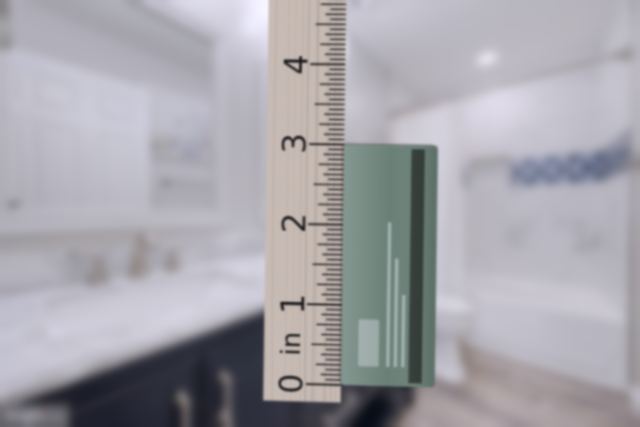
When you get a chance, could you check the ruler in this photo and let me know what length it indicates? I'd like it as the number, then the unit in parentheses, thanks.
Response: 3 (in)
